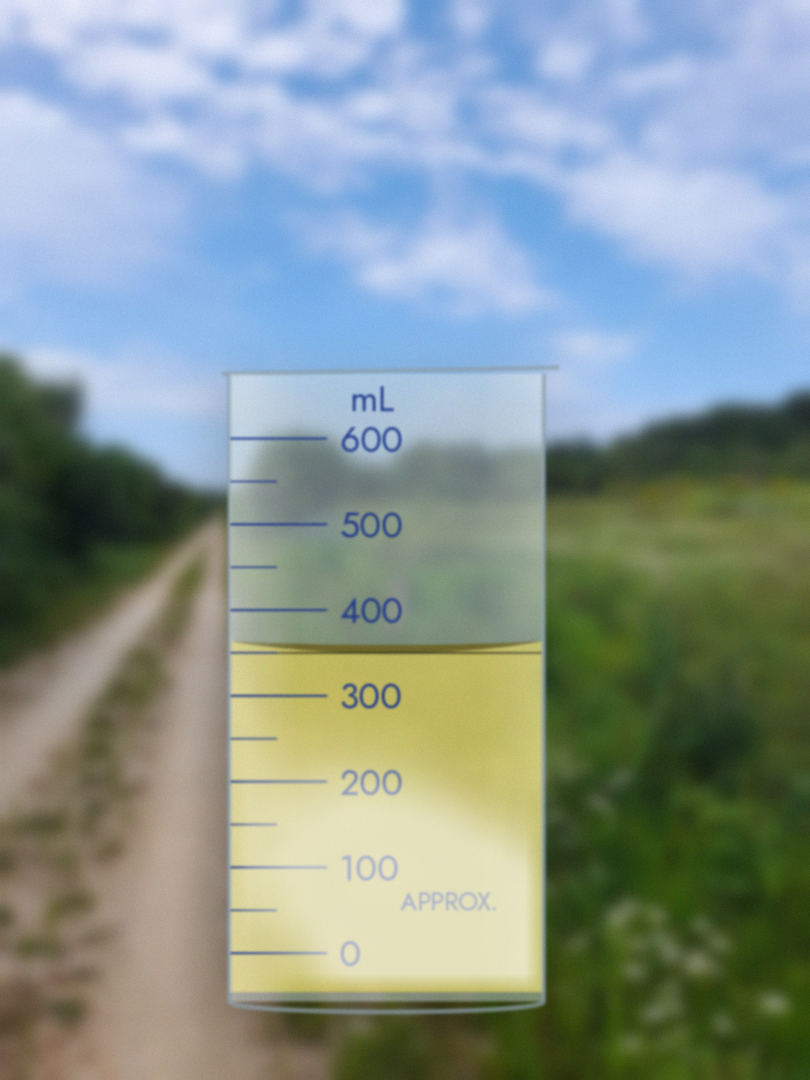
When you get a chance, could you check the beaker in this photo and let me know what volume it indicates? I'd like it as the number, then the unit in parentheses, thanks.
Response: 350 (mL)
